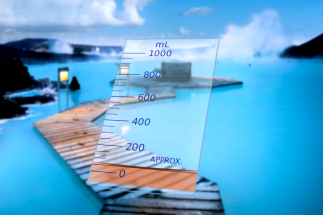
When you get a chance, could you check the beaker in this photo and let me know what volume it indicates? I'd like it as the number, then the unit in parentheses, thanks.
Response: 50 (mL)
